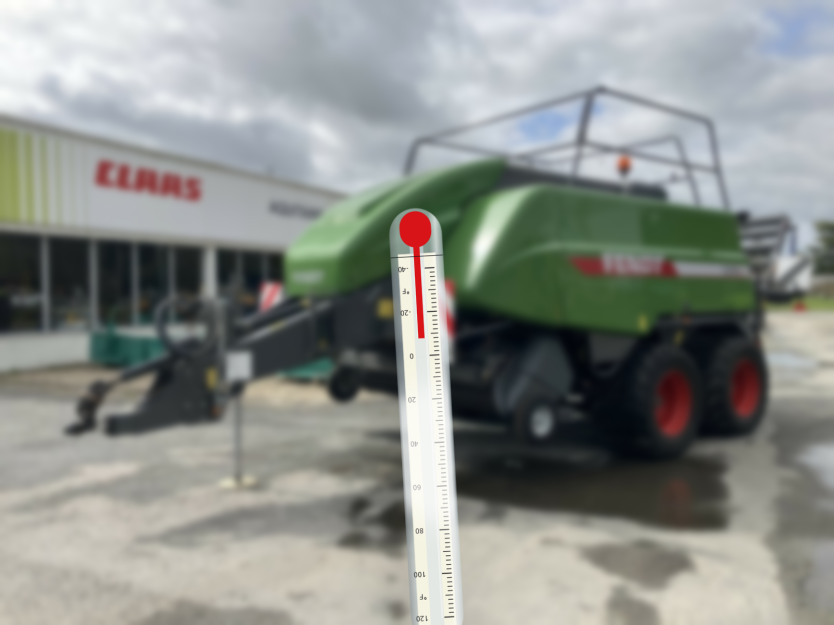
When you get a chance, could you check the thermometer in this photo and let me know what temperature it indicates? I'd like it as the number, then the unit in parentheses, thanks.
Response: -8 (°F)
